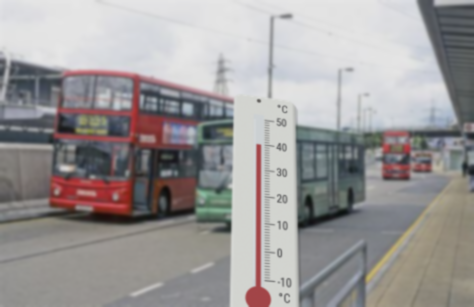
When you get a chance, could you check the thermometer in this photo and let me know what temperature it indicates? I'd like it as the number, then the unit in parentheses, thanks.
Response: 40 (°C)
